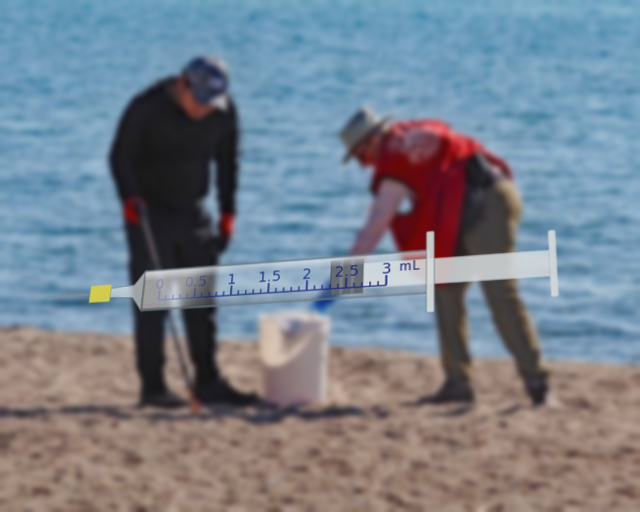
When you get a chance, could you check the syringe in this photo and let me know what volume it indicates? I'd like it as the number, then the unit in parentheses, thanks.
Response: 2.3 (mL)
